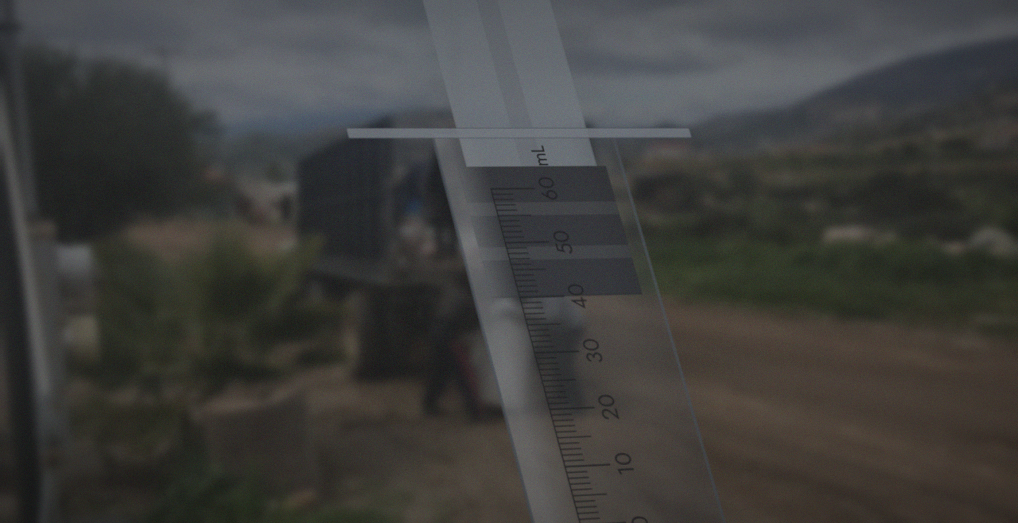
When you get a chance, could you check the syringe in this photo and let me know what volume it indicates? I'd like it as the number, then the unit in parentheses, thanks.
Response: 40 (mL)
